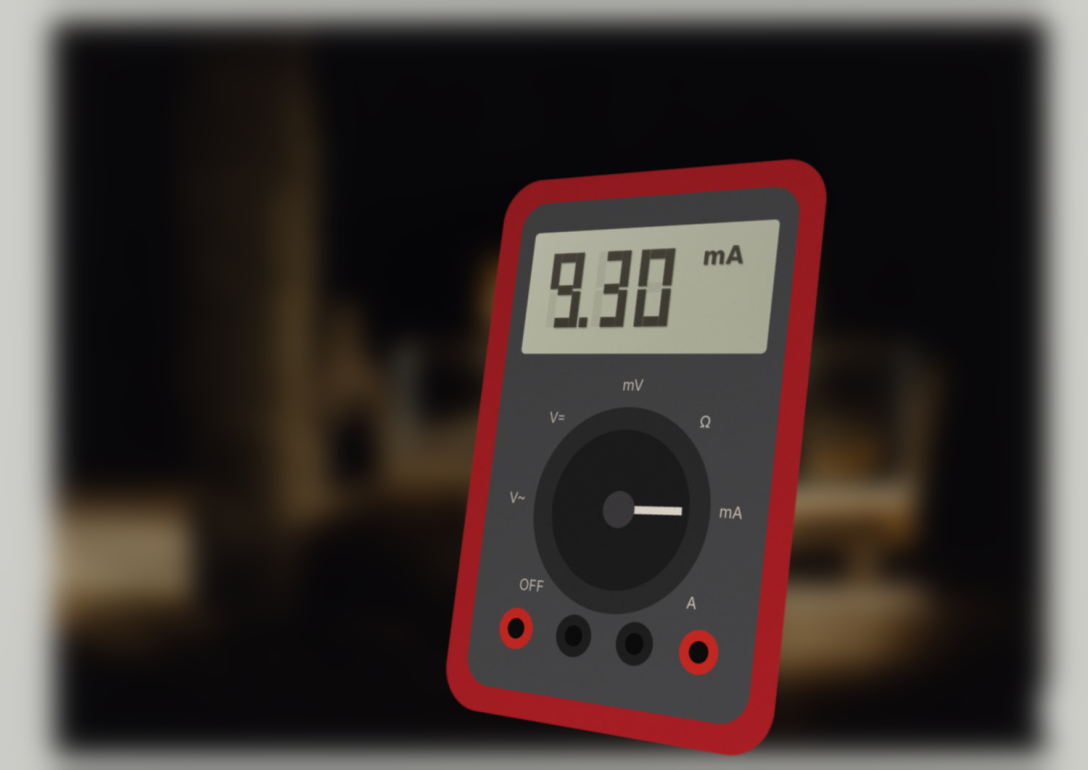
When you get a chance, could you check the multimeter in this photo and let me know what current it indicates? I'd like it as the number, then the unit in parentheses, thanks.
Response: 9.30 (mA)
